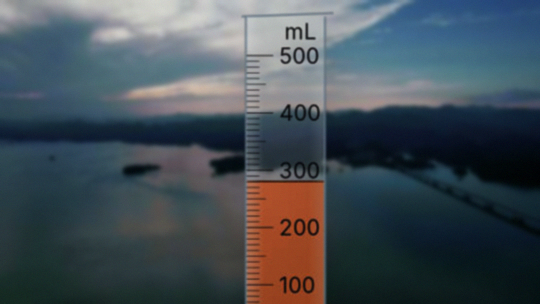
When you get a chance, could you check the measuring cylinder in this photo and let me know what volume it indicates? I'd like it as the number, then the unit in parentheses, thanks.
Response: 280 (mL)
